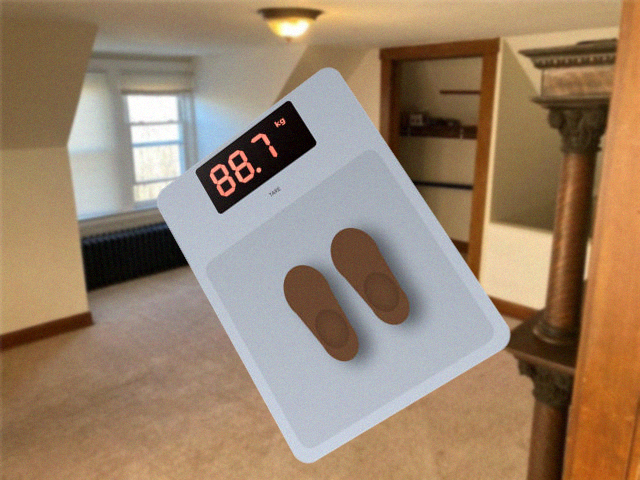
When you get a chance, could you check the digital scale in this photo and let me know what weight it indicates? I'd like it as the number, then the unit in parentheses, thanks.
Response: 88.7 (kg)
